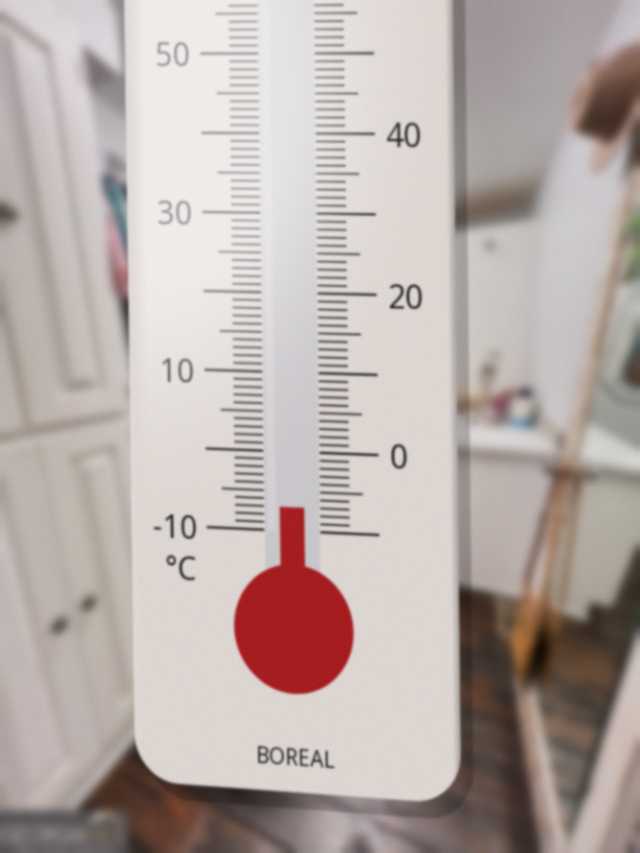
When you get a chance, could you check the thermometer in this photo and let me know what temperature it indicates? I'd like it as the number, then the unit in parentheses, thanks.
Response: -7 (°C)
